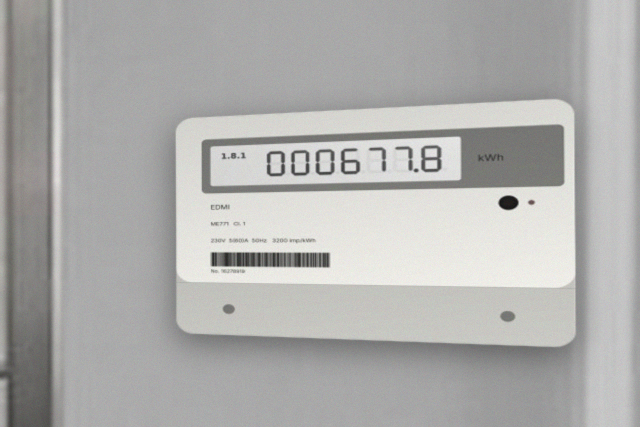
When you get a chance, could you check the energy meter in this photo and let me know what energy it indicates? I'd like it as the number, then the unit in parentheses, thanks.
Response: 677.8 (kWh)
